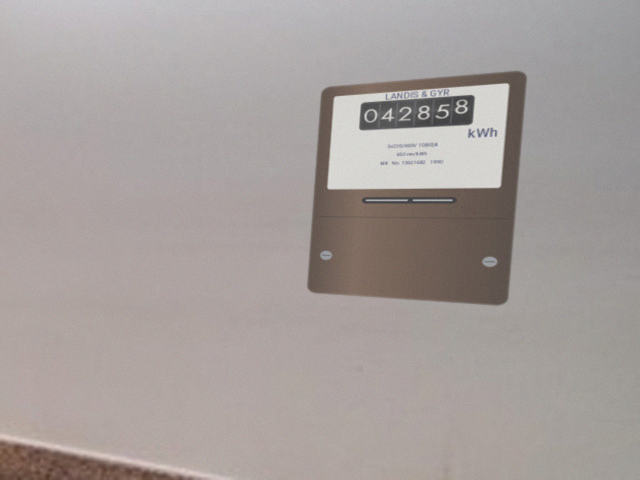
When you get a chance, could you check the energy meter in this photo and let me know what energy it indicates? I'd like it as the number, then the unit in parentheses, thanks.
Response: 42858 (kWh)
